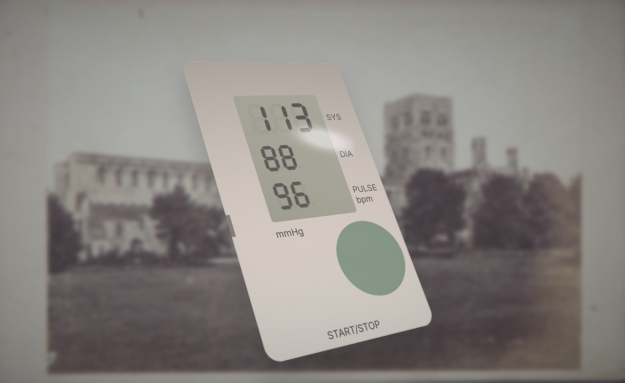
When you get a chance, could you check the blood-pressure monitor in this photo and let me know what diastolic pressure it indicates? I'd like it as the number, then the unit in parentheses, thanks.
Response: 88 (mmHg)
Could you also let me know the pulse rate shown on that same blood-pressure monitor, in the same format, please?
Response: 96 (bpm)
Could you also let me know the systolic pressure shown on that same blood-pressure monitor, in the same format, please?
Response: 113 (mmHg)
